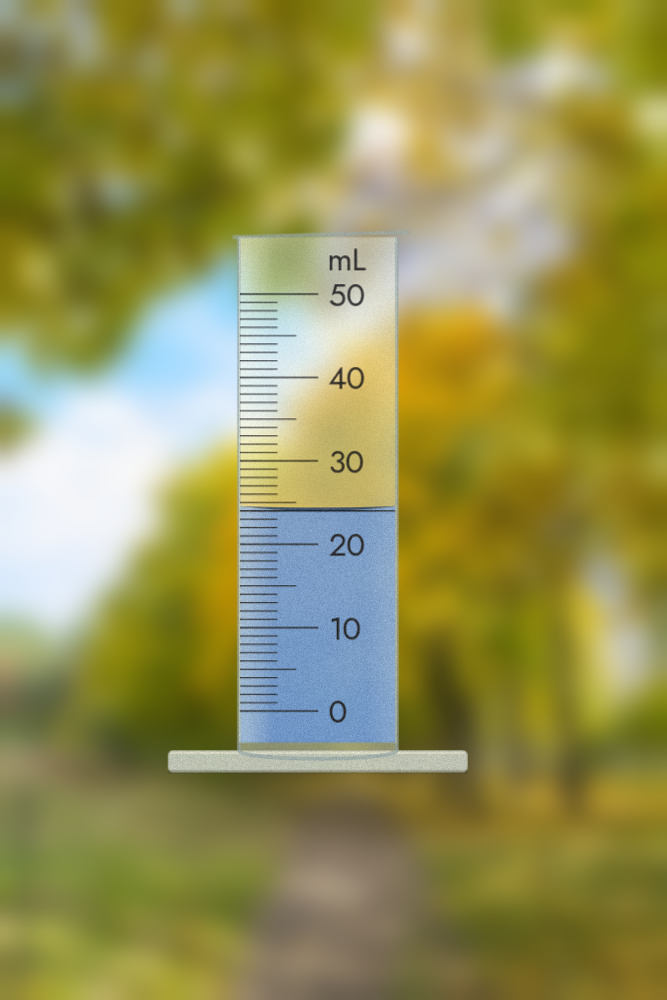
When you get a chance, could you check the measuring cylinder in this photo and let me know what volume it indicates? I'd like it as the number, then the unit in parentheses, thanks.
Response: 24 (mL)
